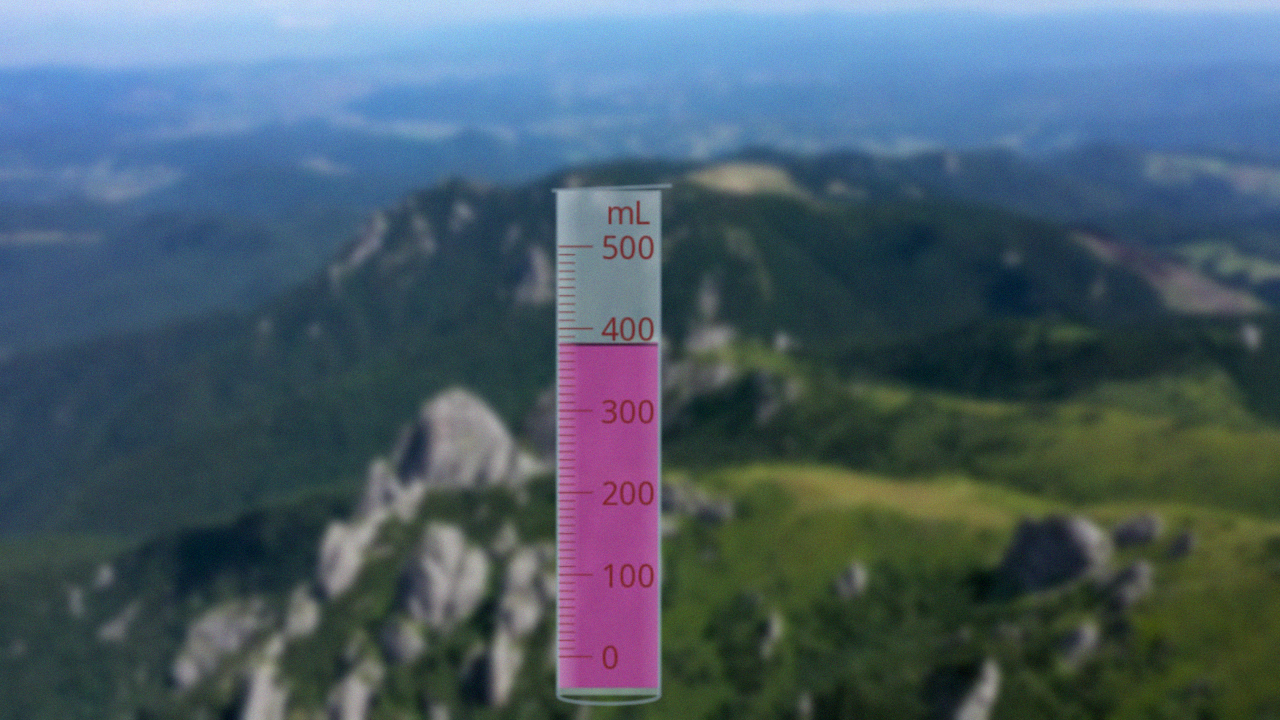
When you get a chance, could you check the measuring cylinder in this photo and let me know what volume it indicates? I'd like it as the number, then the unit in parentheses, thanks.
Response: 380 (mL)
